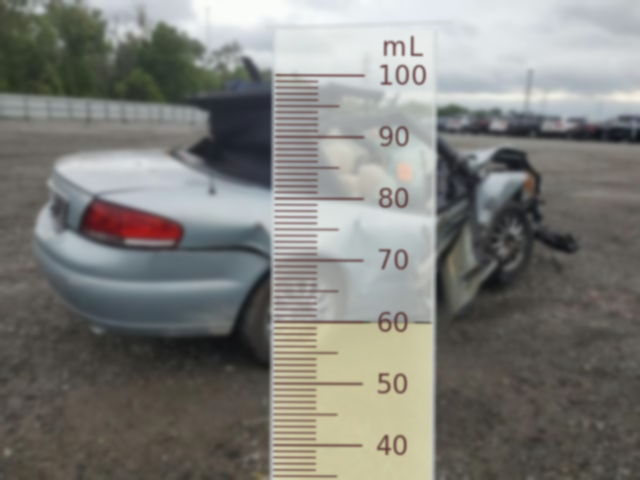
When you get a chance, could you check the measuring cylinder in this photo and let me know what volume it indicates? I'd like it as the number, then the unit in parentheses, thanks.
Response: 60 (mL)
